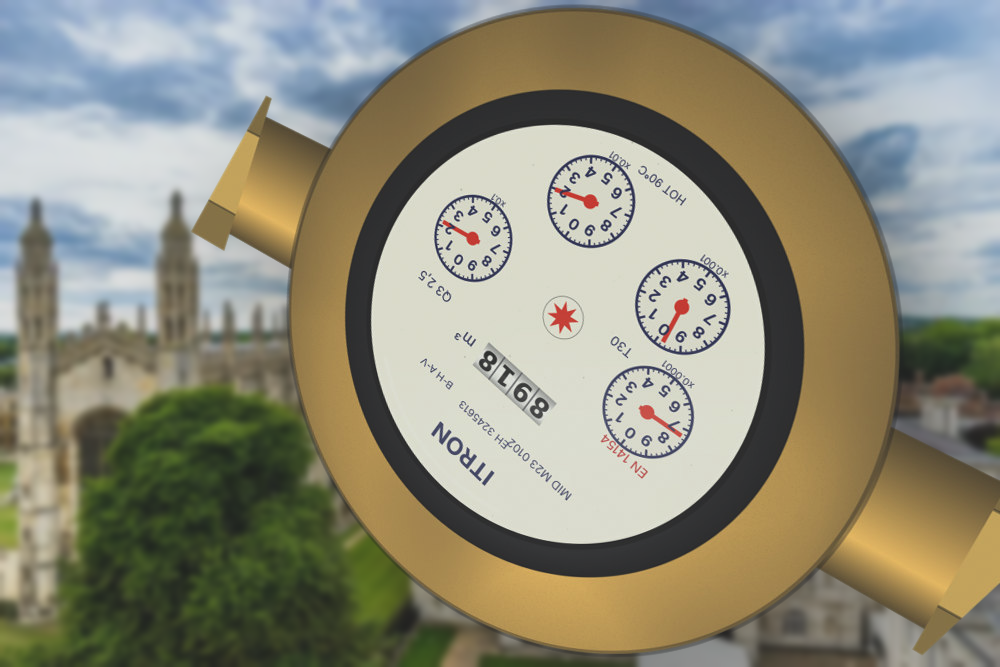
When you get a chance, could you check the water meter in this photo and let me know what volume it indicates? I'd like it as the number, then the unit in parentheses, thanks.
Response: 8918.2197 (m³)
